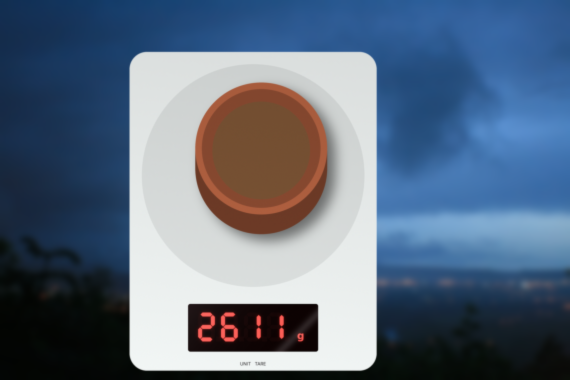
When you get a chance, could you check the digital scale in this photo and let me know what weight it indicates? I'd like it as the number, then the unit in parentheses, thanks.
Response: 2611 (g)
